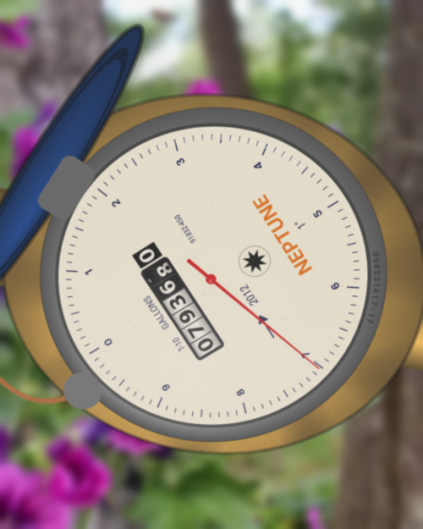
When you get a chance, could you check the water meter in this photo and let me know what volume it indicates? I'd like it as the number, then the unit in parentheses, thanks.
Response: 793677.0 (gal)
